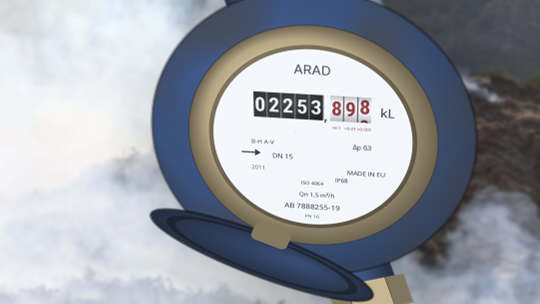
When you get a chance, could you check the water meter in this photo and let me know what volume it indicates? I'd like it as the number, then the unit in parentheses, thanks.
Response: 2253.898 (kL)
